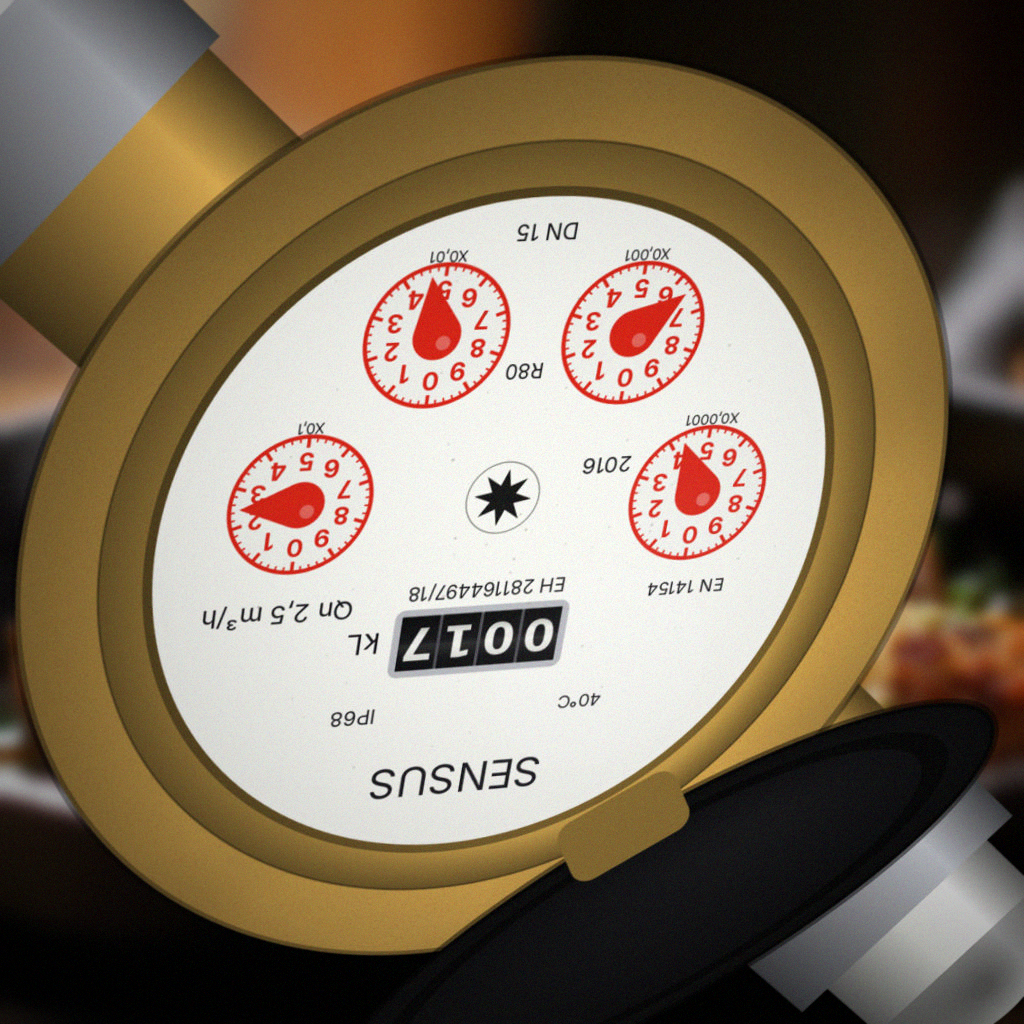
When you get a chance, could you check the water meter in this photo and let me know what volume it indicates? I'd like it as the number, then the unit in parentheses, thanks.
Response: 17.2464 (kL)
